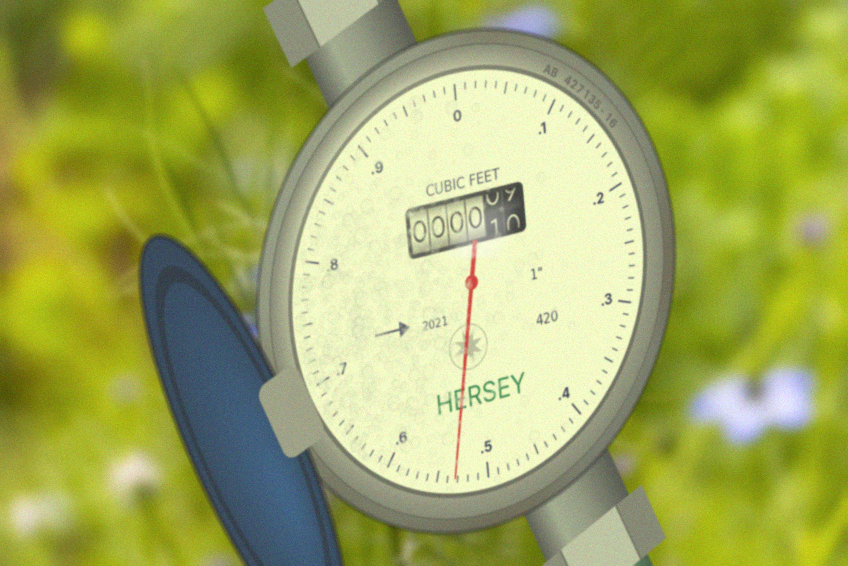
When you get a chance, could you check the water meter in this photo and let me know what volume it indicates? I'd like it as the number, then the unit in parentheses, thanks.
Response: 9.53 (ft³)
